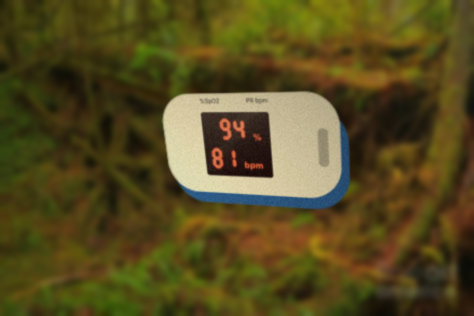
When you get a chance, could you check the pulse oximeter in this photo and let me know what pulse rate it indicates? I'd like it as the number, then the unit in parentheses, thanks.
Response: 81 (bpm)
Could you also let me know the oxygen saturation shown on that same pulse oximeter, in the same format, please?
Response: 94 (%)
